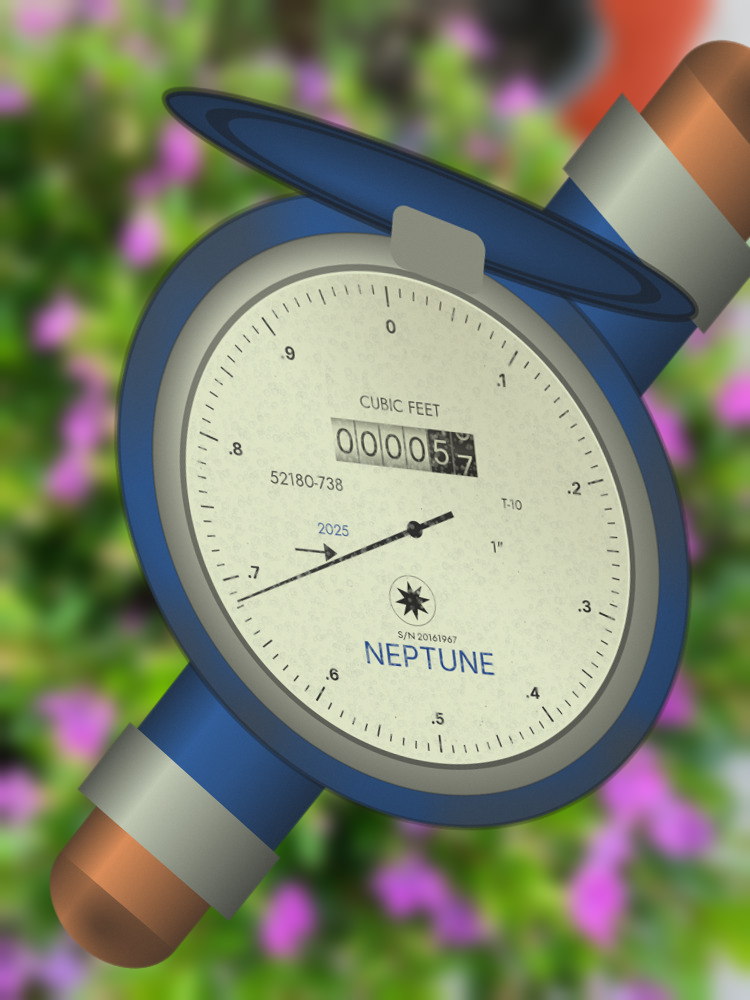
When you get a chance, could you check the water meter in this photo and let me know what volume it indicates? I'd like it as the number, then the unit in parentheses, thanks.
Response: 56.68 (ft³)
